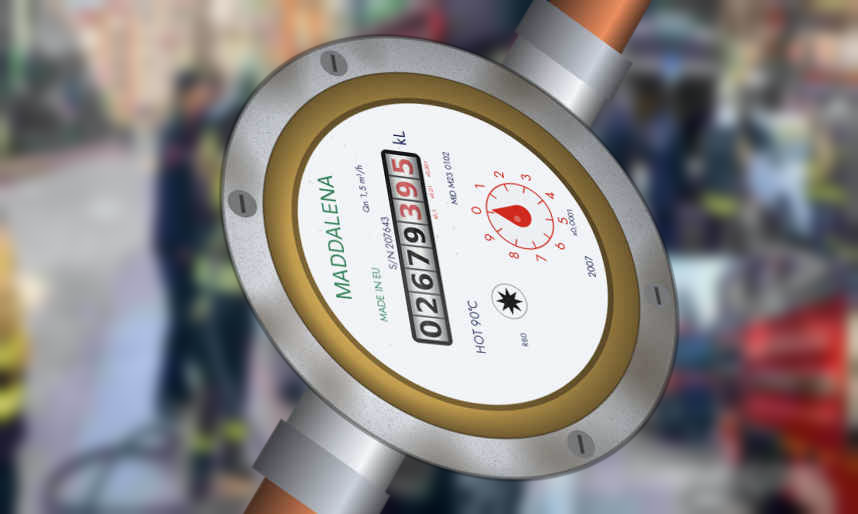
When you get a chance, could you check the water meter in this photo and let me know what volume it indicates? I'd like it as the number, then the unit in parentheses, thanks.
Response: 2679.3950 (kL)
